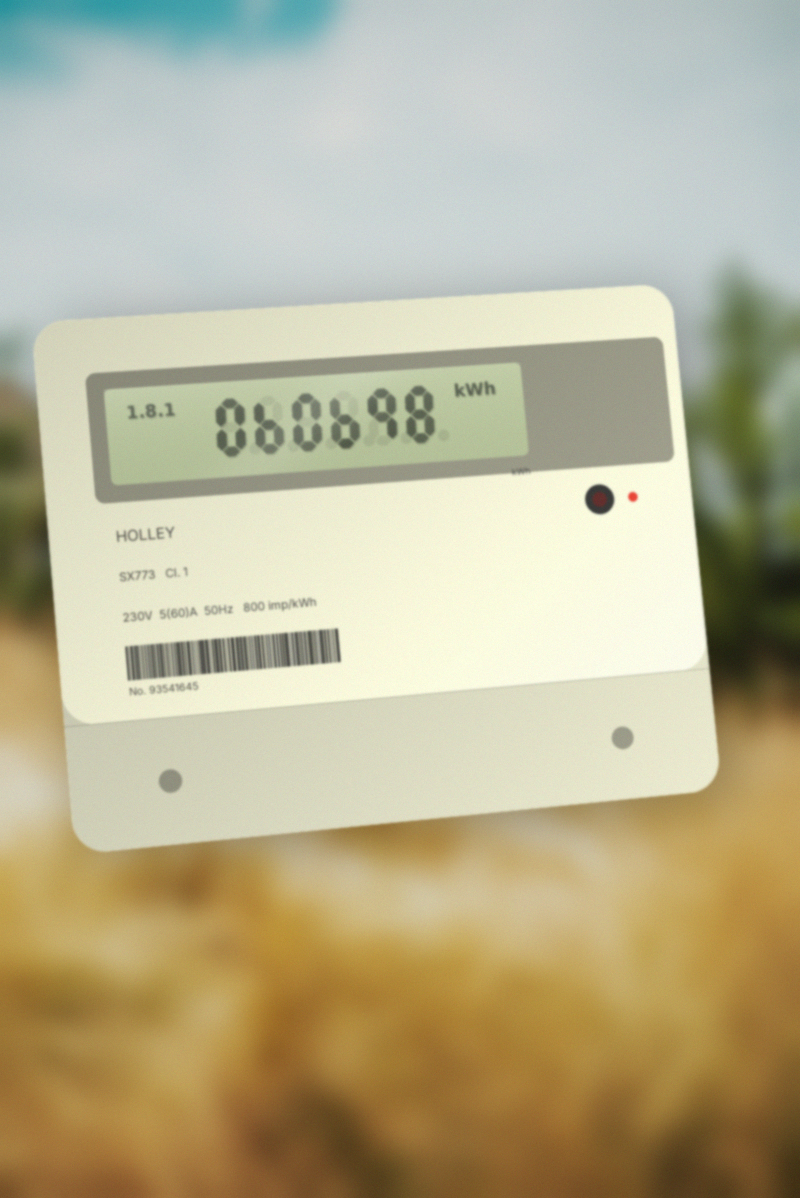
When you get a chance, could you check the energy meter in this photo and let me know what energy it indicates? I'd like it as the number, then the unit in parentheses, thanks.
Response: 60698 (kWh)
